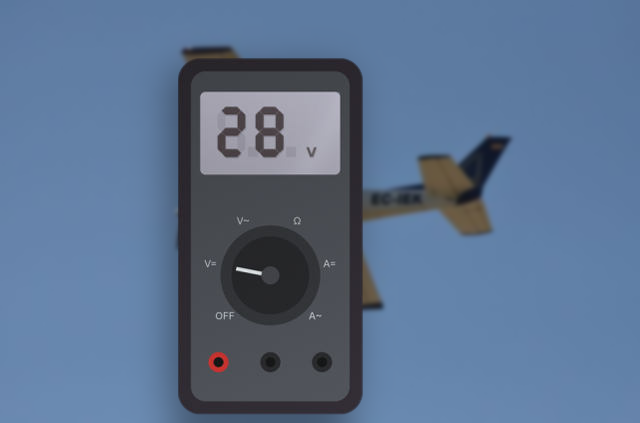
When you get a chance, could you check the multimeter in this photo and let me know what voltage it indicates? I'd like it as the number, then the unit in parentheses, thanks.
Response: 28 (V)
